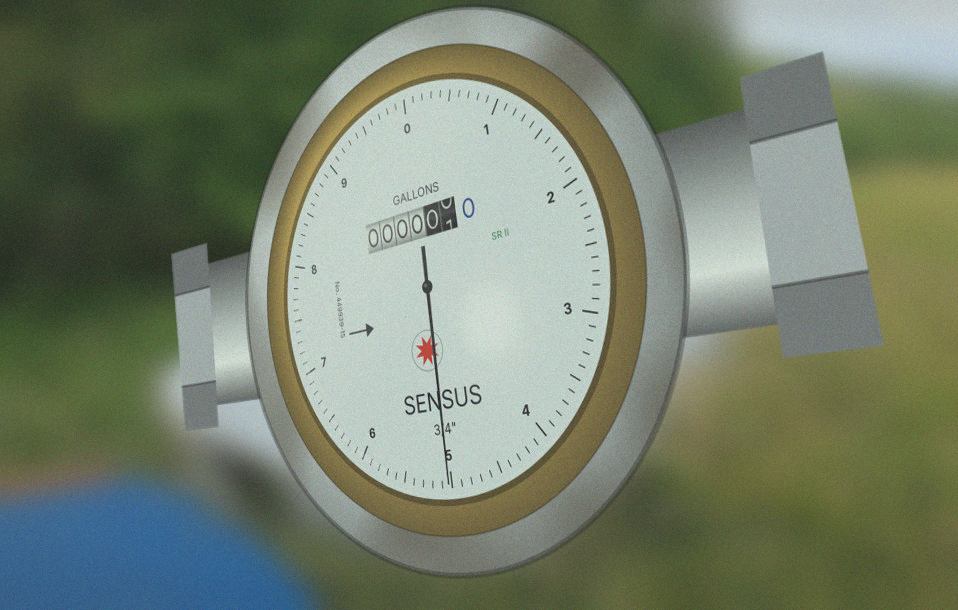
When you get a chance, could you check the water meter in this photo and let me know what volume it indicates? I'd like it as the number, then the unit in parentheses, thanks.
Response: 5.0 (gal)
